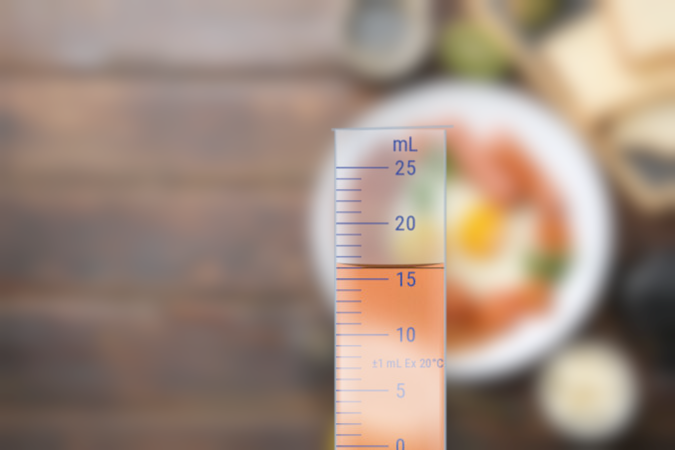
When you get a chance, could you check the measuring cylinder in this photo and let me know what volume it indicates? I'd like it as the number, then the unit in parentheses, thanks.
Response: 16 (mL)
